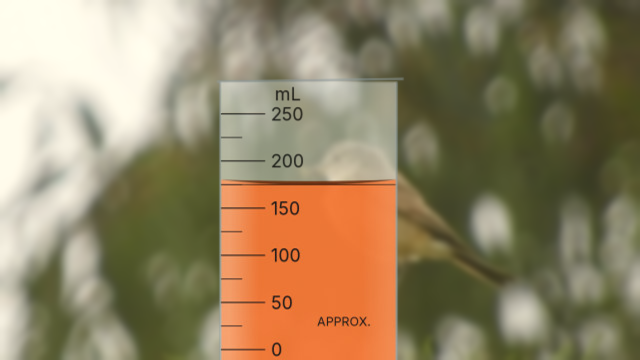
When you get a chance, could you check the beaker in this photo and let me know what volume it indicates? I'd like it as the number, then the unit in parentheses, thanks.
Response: 175 (mL)
